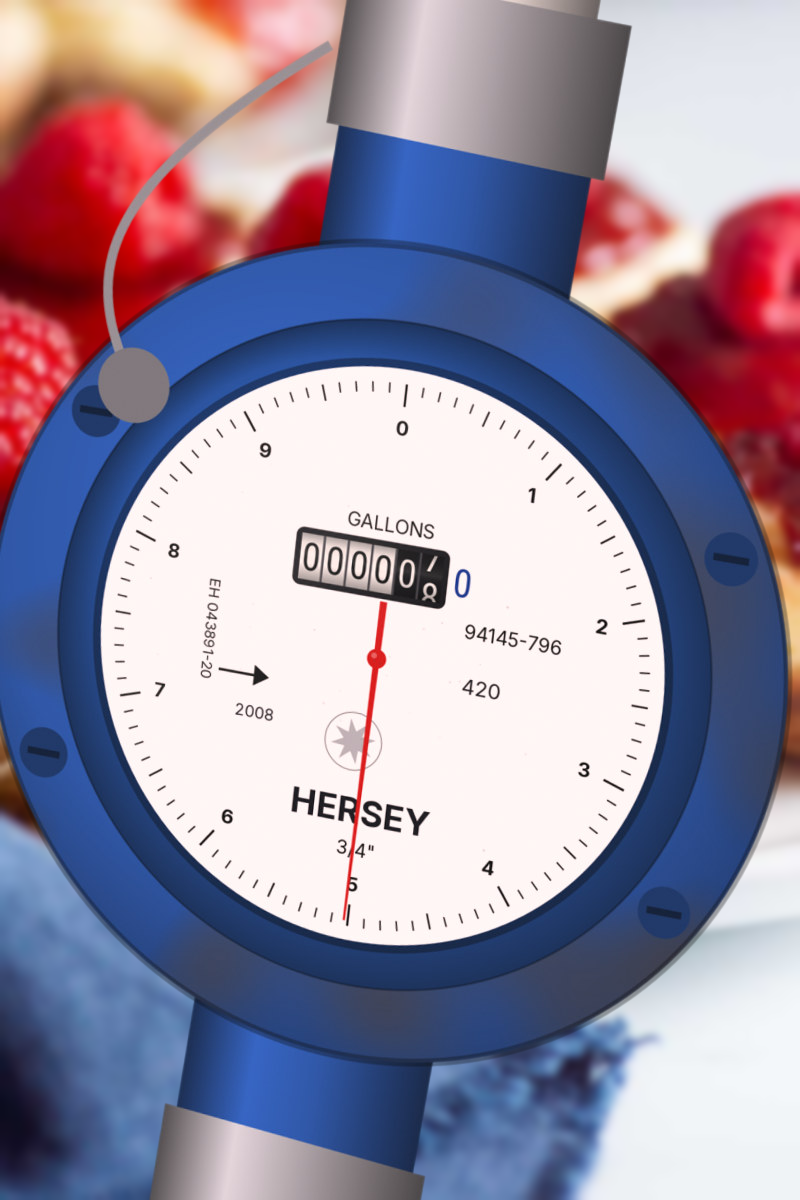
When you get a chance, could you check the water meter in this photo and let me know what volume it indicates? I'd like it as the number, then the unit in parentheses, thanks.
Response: 75.0 (gal)
